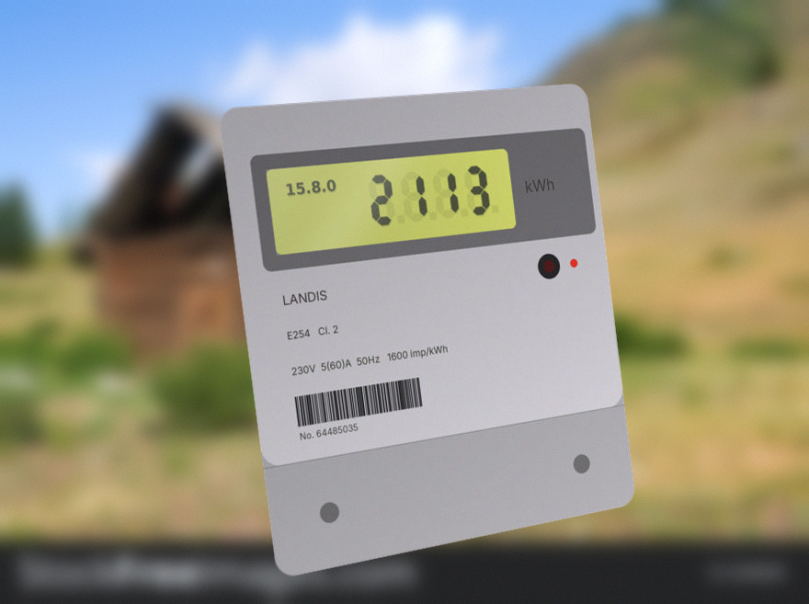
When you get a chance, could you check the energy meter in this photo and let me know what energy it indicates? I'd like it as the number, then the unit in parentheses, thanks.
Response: 2113 (kWh)
